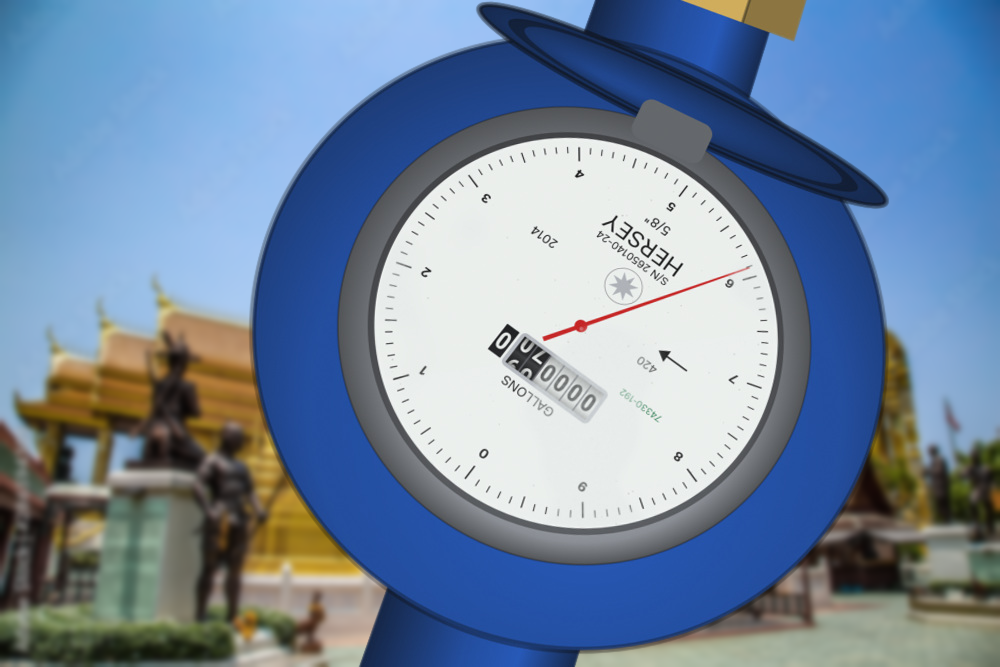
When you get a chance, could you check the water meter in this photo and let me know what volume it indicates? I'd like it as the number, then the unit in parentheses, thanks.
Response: 695.9 (gal)
